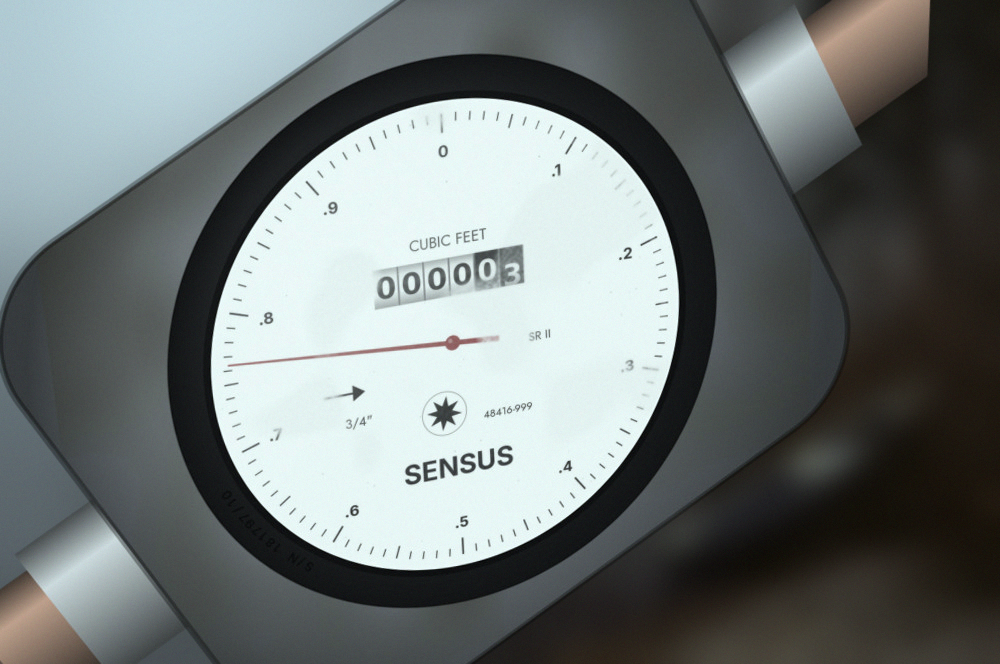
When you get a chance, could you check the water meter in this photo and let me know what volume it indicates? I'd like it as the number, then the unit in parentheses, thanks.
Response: 2.76 (ft³)
